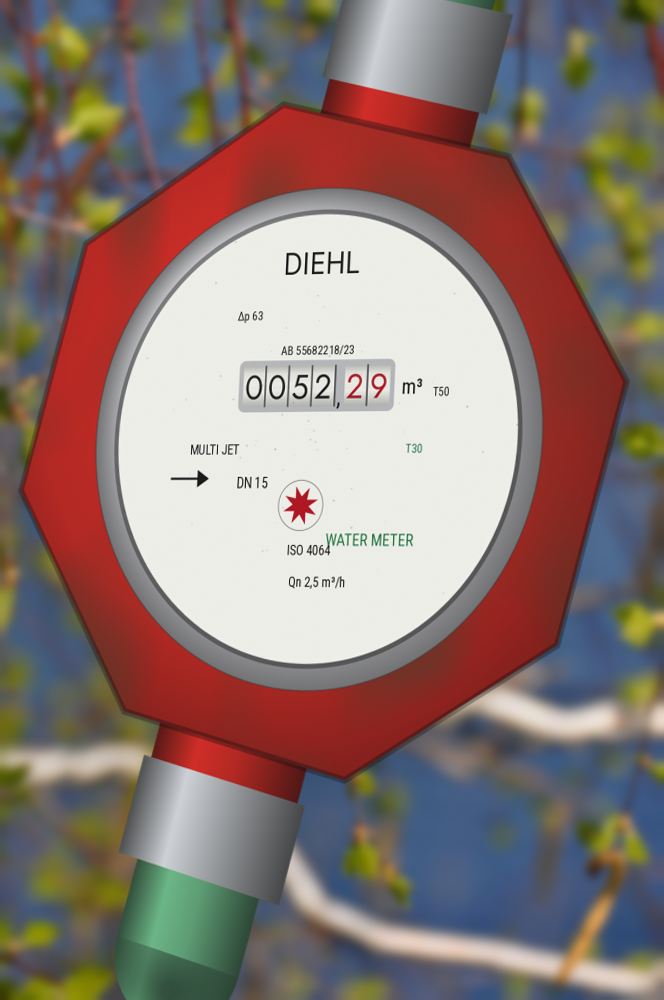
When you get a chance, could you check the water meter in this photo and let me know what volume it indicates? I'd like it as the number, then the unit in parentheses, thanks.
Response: 52.29 (m³)
